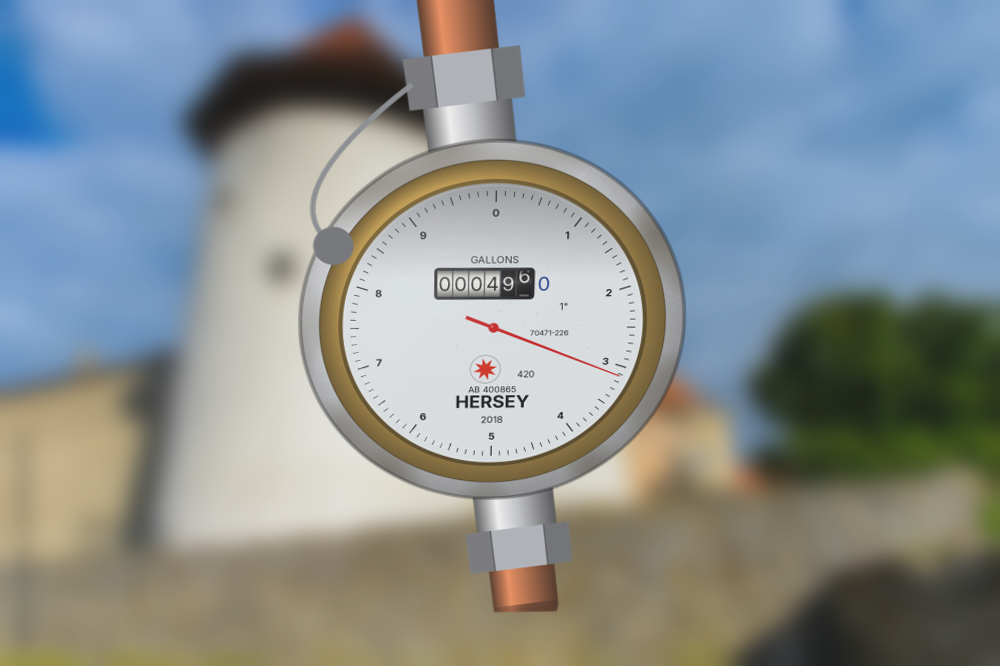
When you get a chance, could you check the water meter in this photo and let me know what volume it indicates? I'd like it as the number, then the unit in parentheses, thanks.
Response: 4963.1 (gal)
